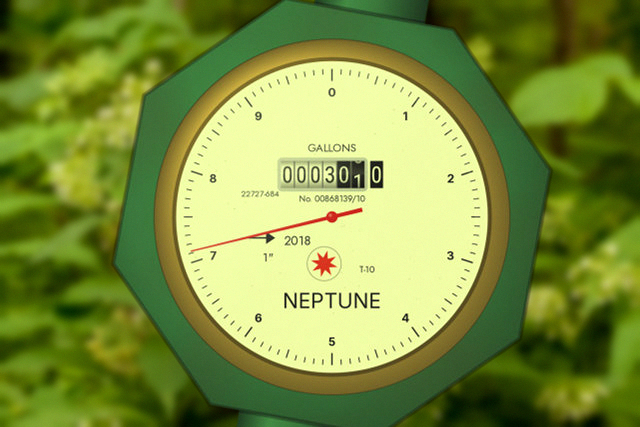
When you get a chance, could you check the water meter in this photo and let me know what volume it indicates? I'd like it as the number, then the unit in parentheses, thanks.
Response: 3007.1 (gal)
